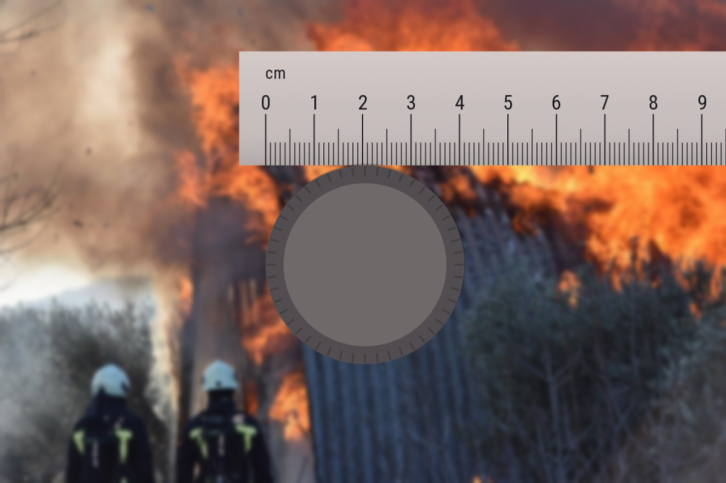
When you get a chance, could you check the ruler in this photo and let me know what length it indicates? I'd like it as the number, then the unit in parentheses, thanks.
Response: 4.1 (cm)
